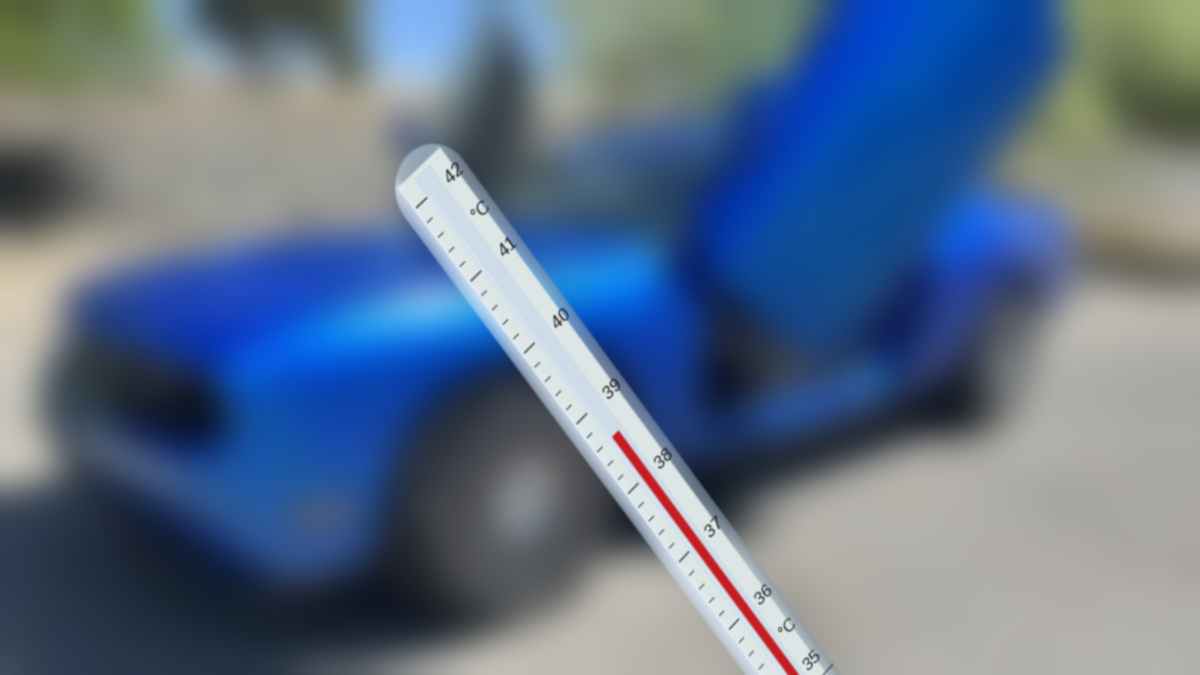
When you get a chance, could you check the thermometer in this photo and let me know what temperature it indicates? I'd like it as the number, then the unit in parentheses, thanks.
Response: 38.6 (°C)
